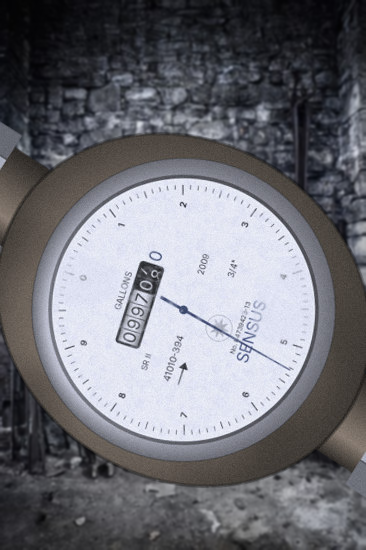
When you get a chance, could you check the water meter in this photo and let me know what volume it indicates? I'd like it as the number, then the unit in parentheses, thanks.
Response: 997075.3 (gal)
